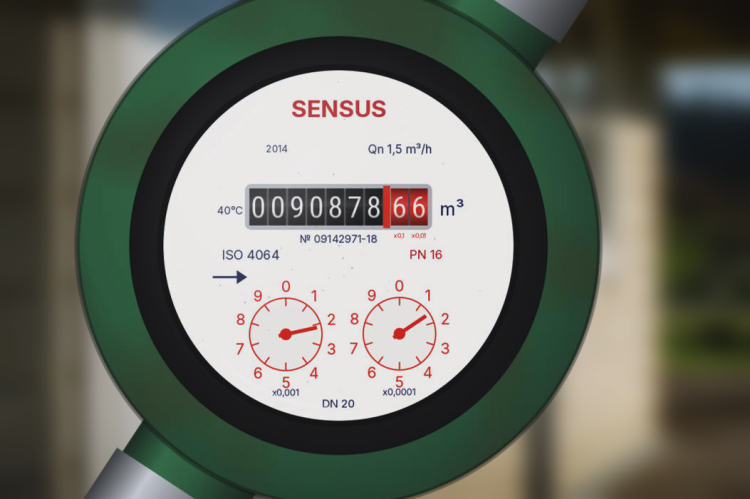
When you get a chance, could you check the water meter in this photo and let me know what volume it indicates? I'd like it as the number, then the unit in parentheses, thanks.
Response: 90878.6621 (m³)
